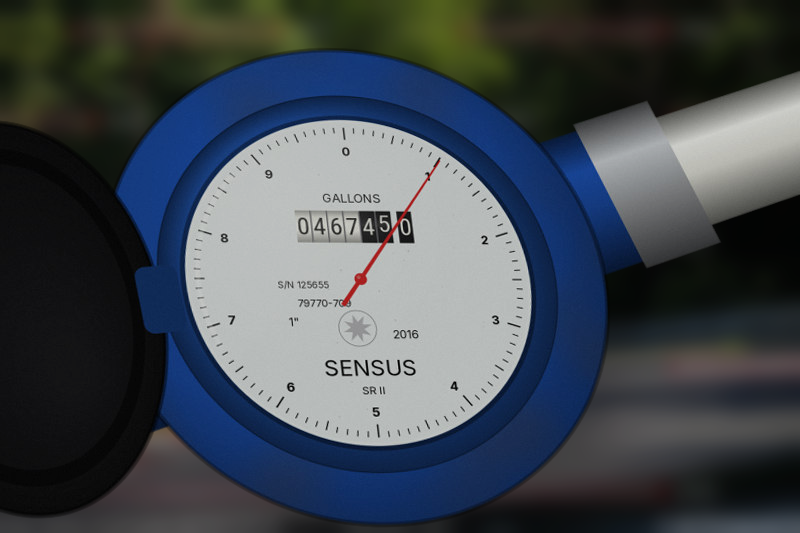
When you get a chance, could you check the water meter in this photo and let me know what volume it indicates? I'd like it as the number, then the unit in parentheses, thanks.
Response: 467451.0 (gal)
